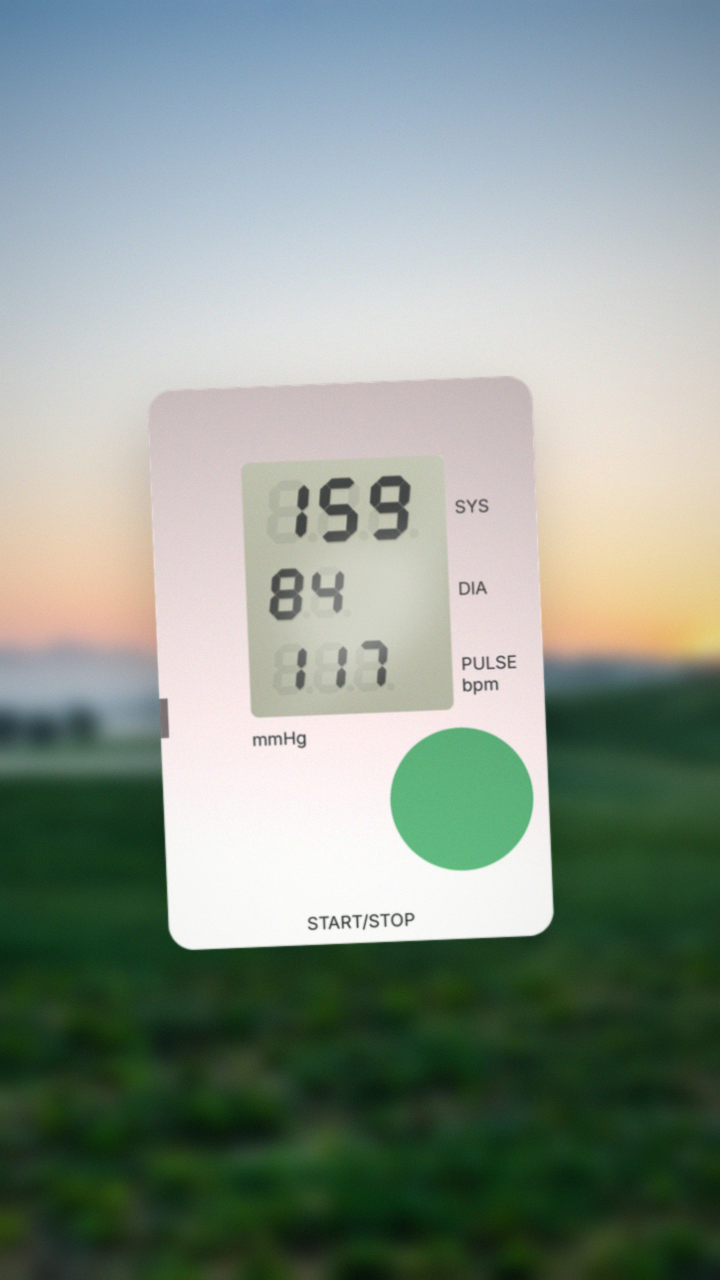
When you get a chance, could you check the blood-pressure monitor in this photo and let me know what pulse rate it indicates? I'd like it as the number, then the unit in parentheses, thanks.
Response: 117 (bpm)
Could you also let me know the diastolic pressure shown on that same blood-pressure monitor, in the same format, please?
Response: 84 (mmHg)
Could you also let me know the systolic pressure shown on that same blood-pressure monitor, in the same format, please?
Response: 159 (mmHg)
